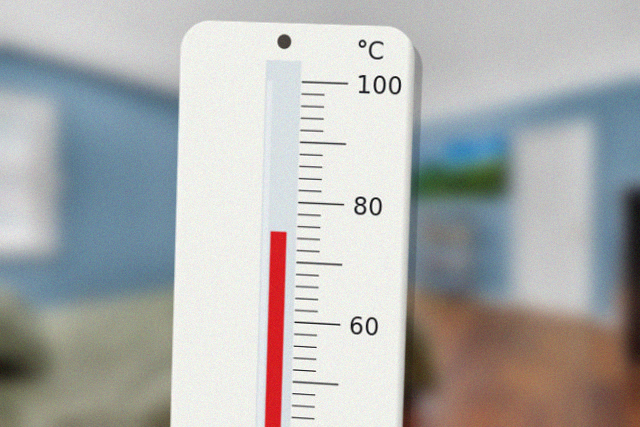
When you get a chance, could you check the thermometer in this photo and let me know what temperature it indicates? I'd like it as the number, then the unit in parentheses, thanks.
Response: 75 (°C)
